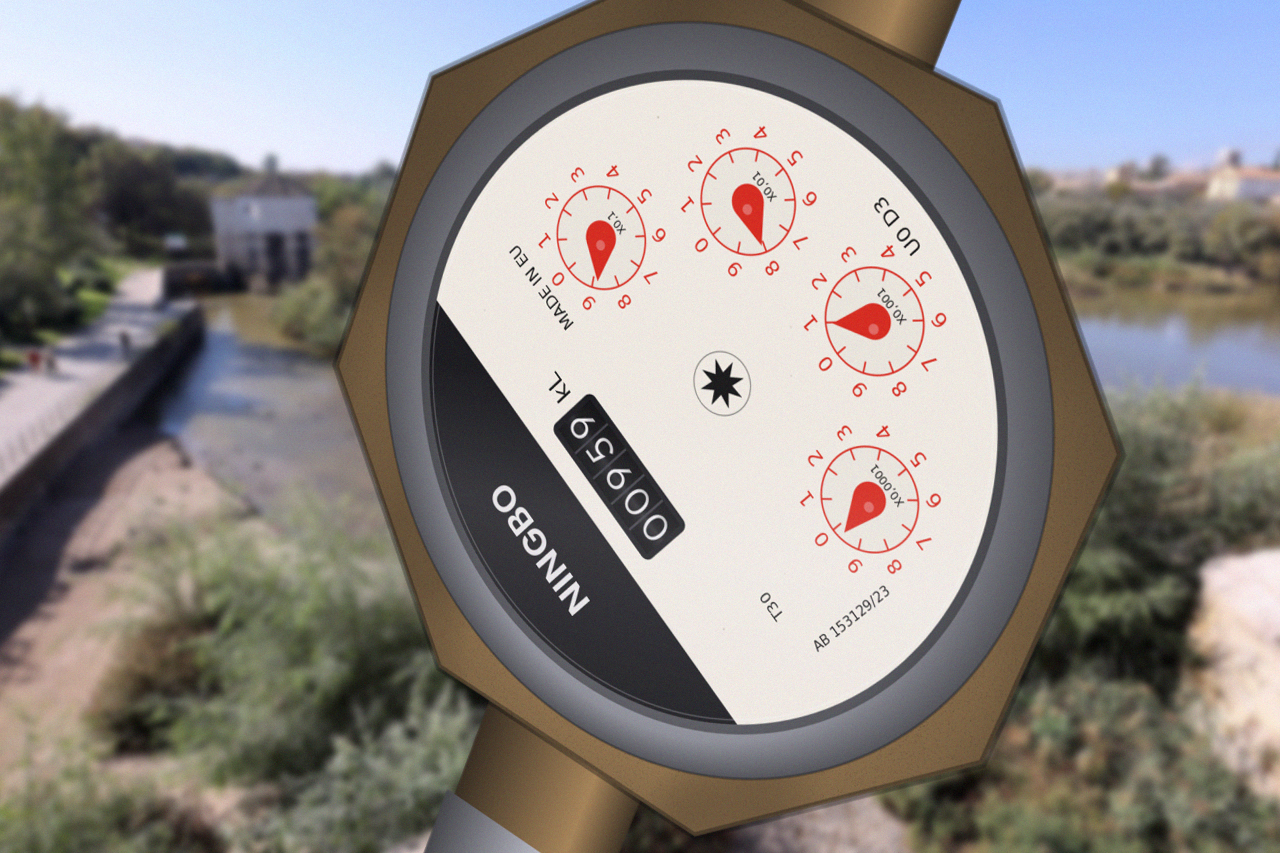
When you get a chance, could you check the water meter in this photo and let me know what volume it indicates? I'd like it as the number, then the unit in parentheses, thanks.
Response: 959.8809 (kL)
